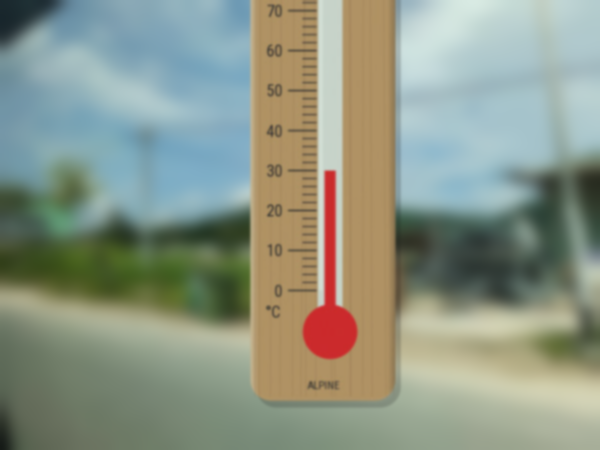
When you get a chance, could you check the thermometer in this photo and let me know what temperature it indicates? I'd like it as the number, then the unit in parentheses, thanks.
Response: 30 (°C)
